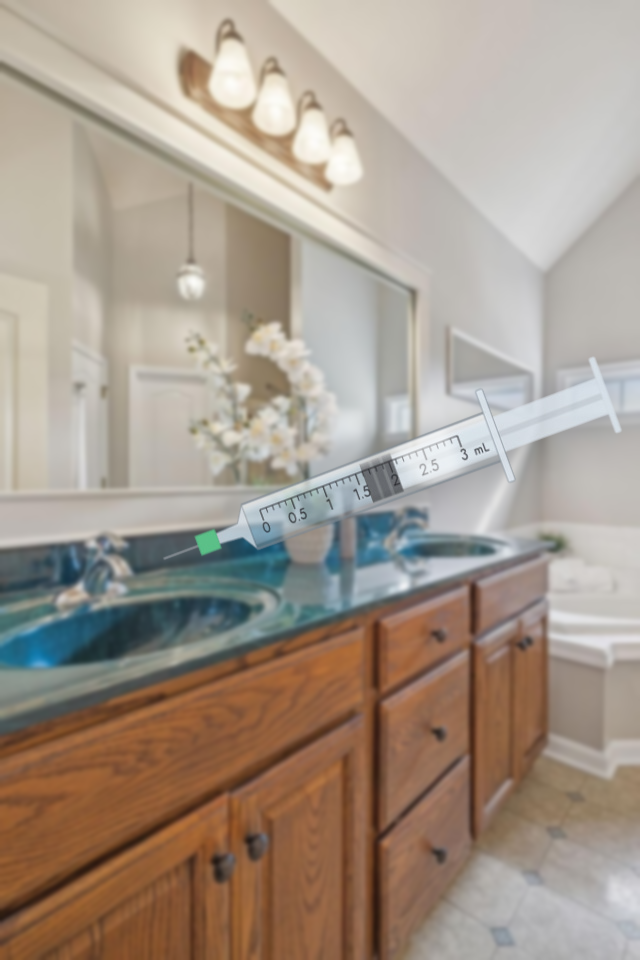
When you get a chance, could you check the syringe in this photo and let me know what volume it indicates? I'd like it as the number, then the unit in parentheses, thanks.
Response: 1.6 (mL)
